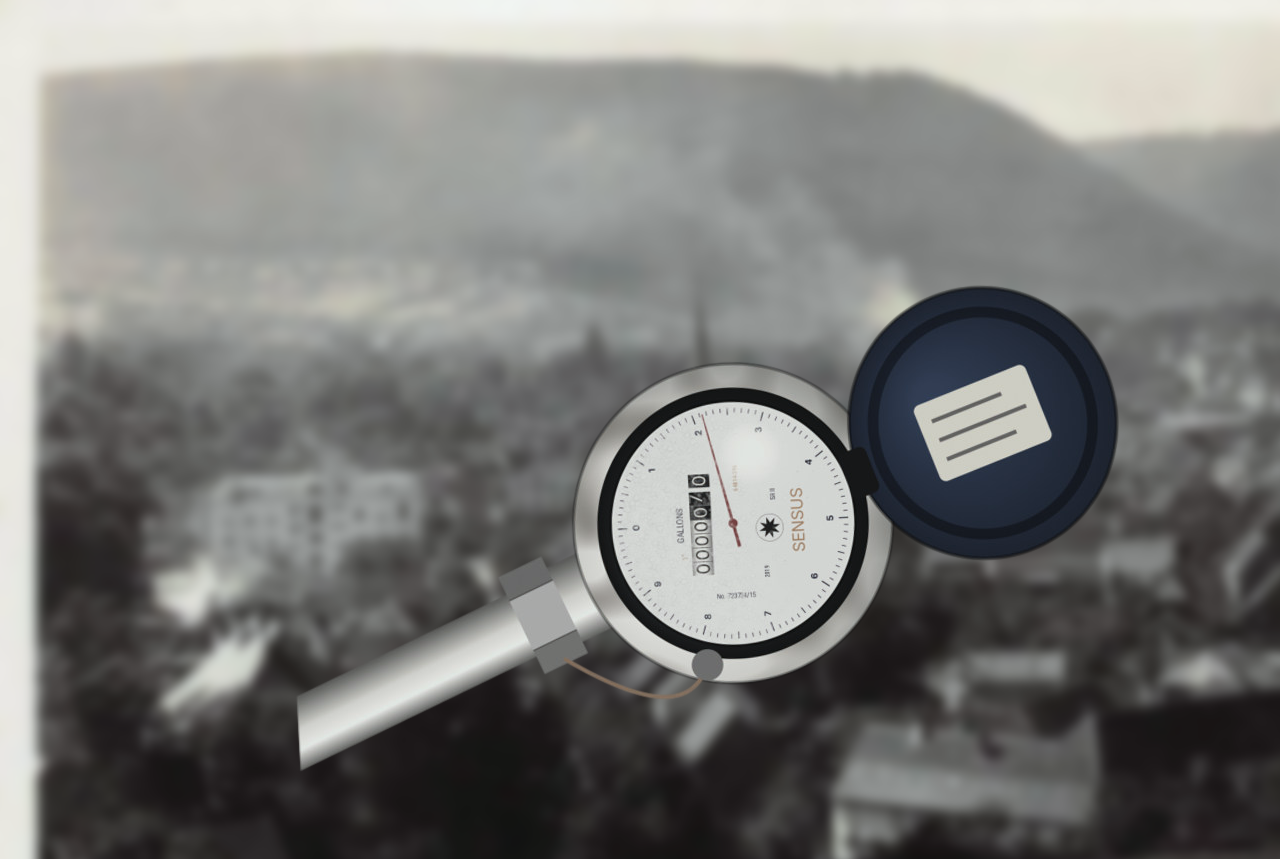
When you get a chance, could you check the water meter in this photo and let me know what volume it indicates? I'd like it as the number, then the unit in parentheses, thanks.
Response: 72.1 (gal)
